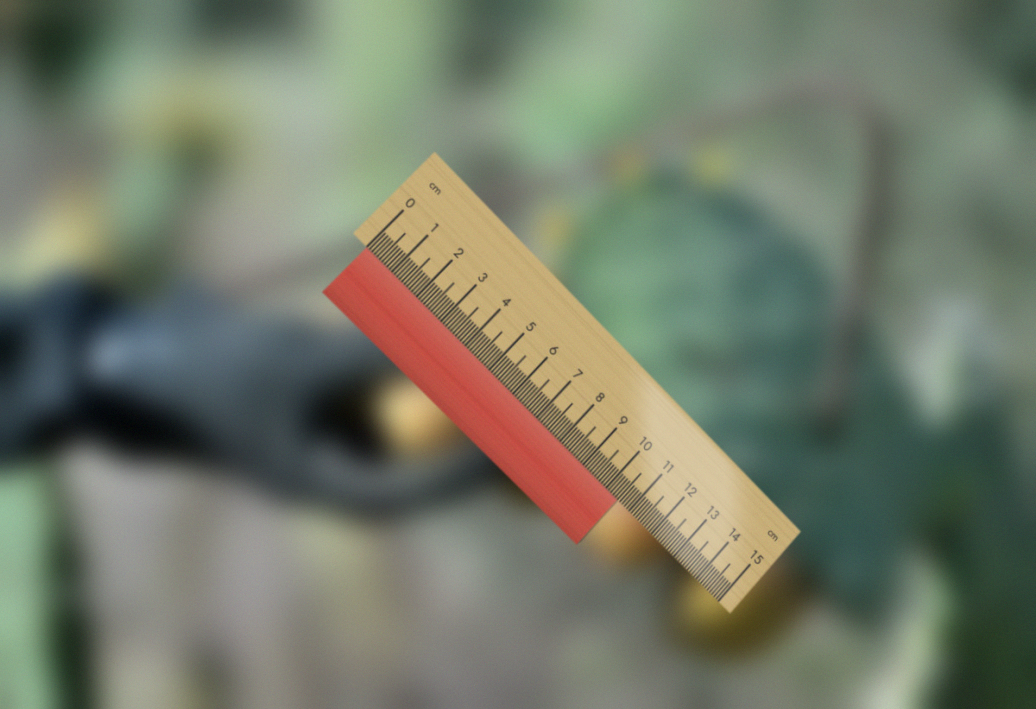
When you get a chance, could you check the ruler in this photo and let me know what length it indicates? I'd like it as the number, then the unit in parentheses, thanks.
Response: 10.5 (cm)
